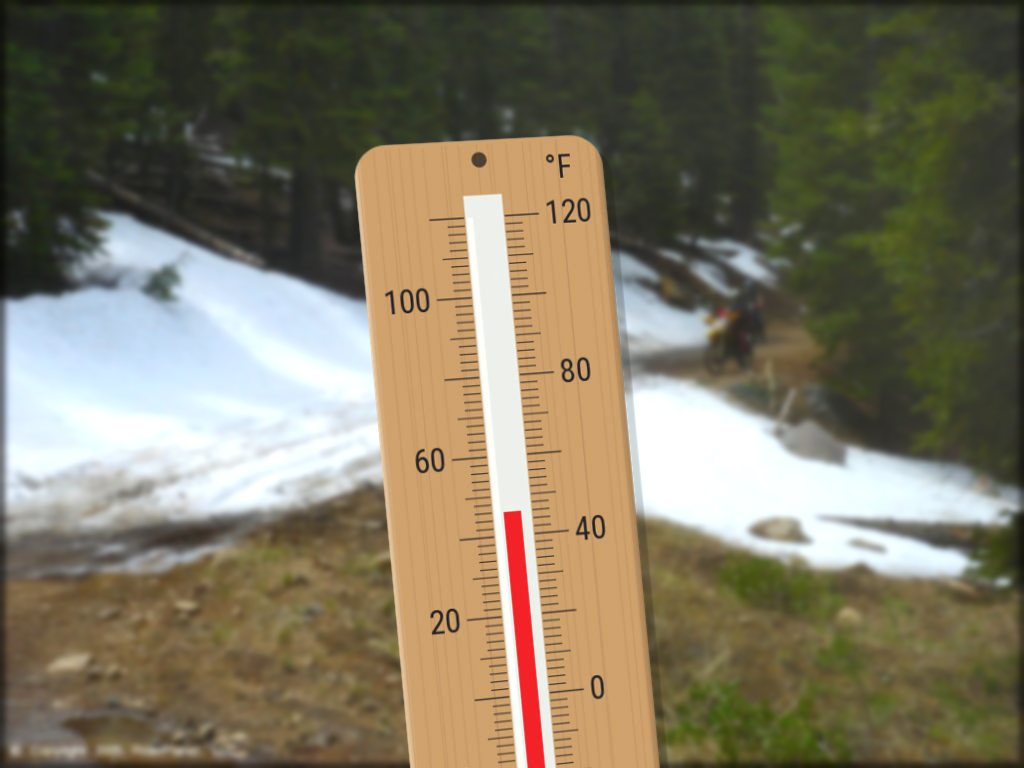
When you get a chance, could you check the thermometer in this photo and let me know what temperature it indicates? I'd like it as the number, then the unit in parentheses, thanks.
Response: 46 (°F)
